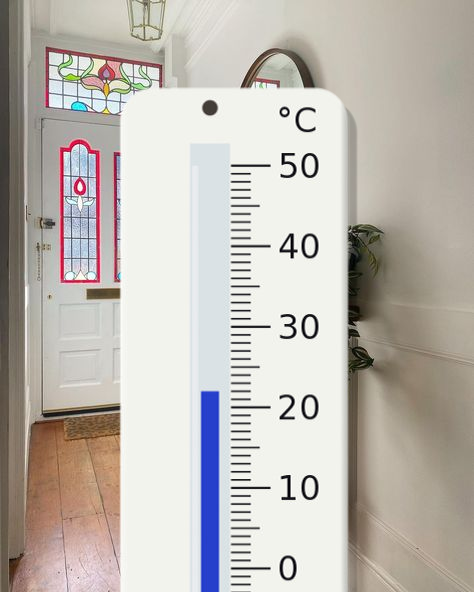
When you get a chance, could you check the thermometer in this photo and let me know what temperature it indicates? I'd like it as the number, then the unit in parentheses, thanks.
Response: 22 (°C)
